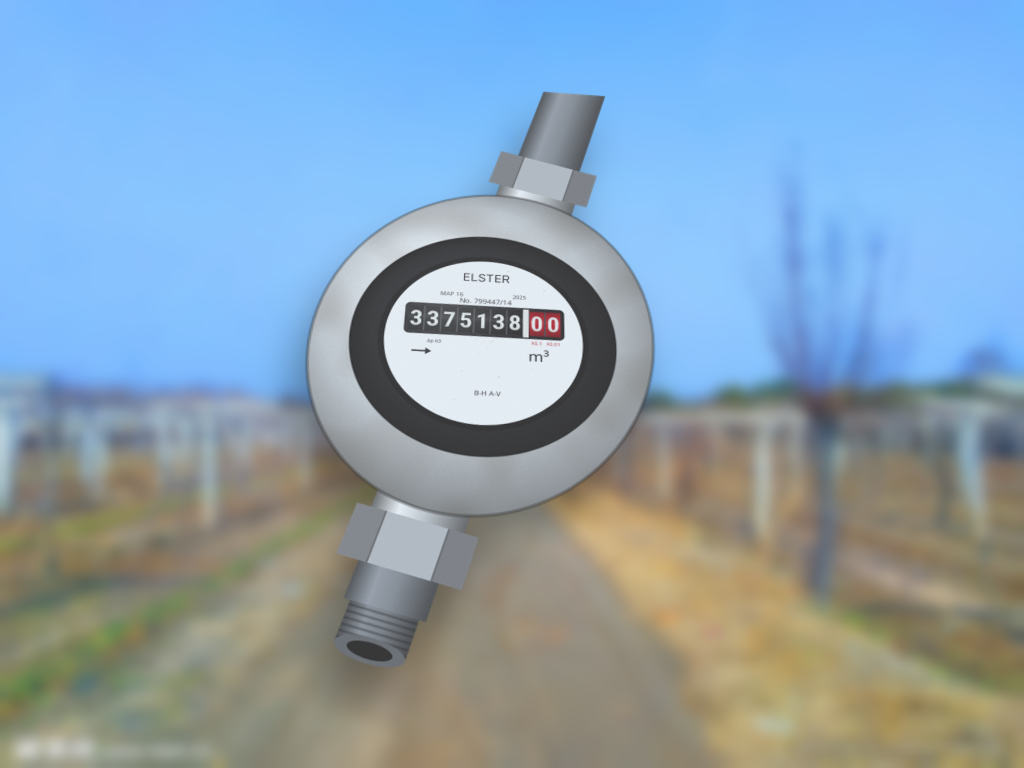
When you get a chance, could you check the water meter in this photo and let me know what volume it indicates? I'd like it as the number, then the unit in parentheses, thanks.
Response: 3375138.00 (m³)
